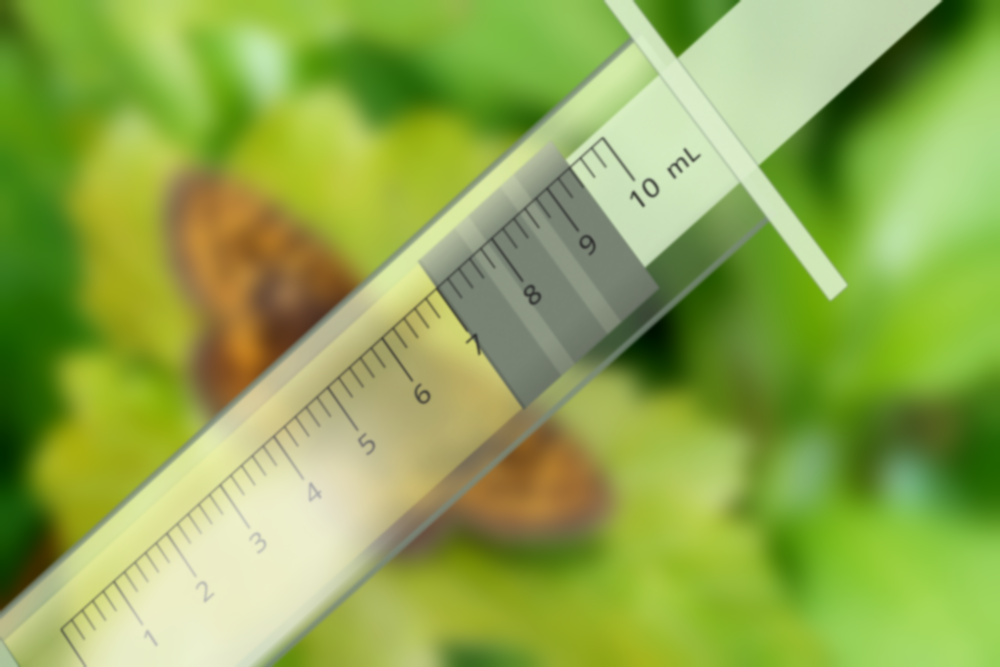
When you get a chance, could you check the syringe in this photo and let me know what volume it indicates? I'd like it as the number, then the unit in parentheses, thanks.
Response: 7 (mL)
